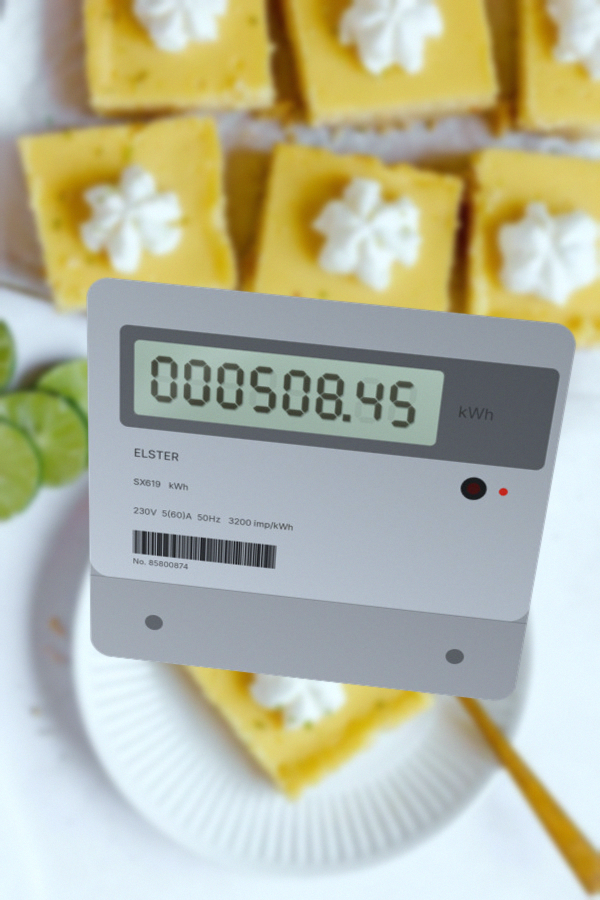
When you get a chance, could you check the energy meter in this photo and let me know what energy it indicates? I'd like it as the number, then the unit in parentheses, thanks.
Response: 508.45 (kWh)
